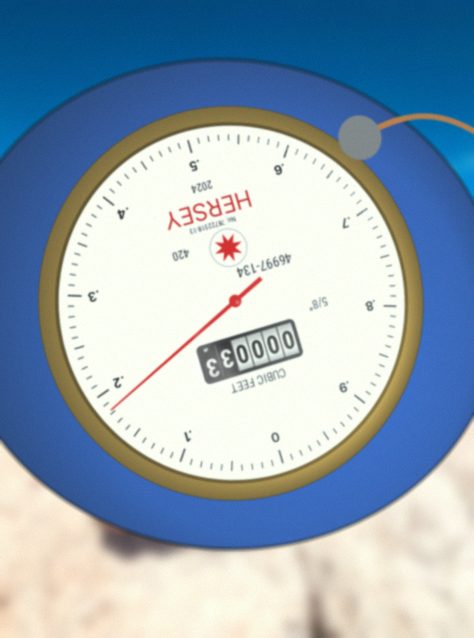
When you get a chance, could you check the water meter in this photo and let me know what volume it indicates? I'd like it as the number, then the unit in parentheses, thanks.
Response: 33.18 (ft³)
